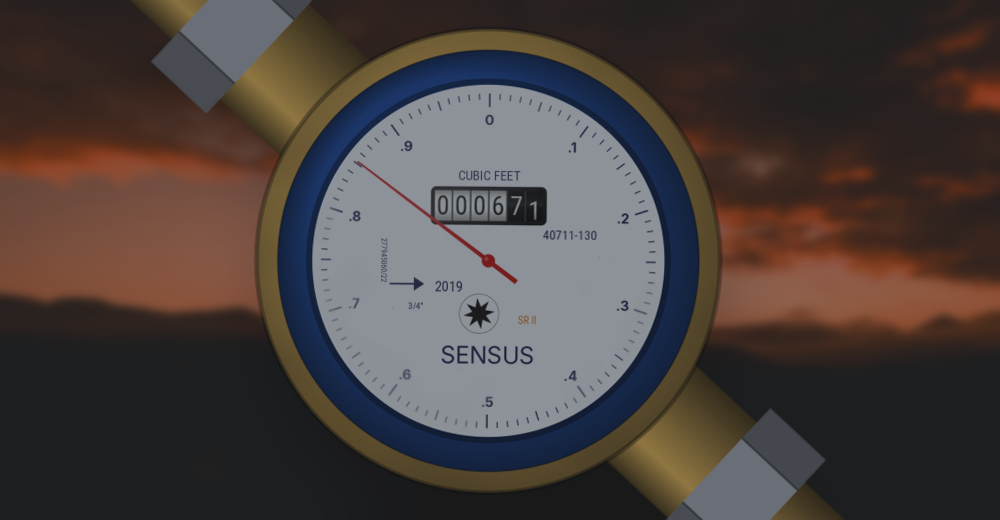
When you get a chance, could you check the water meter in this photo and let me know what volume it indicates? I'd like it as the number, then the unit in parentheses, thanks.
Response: 670.85 (ft³)
